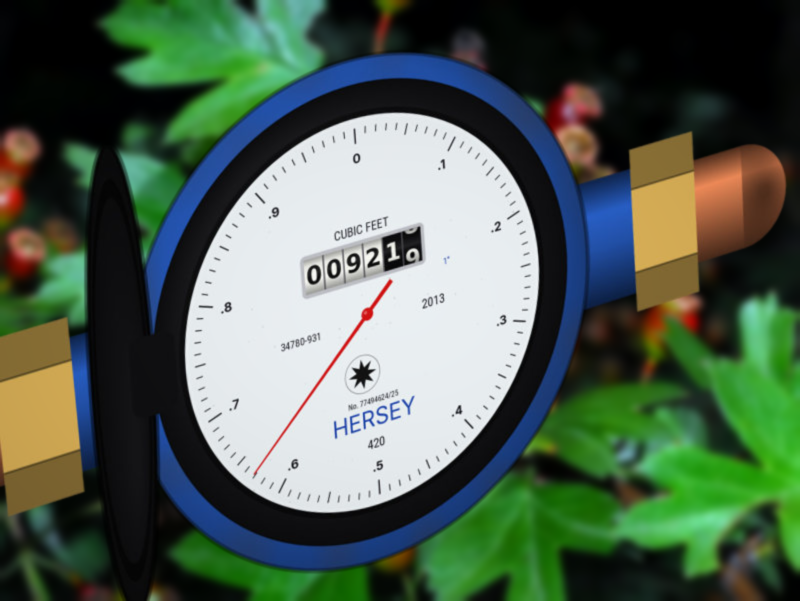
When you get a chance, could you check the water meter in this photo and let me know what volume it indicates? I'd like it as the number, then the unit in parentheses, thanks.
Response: 9218.63 (ft³)
